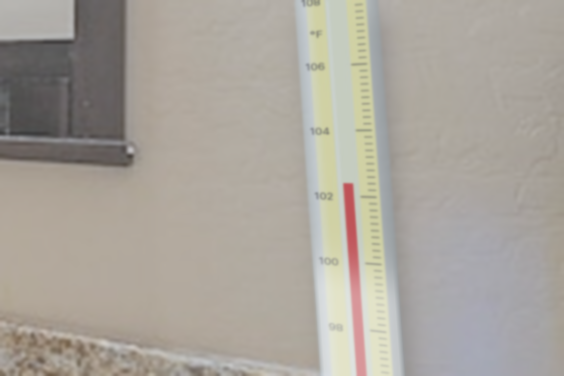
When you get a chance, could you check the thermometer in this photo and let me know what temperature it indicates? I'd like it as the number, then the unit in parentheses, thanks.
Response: 102.4 (°F)
